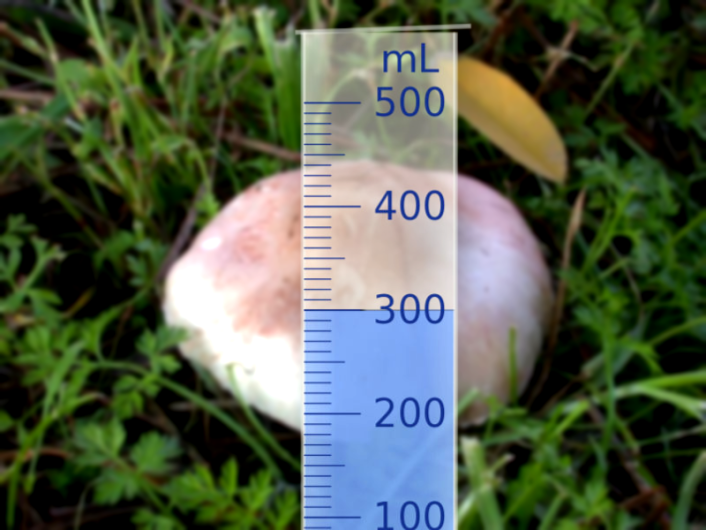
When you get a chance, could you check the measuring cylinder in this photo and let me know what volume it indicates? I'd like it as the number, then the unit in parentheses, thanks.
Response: 300 (mL)
